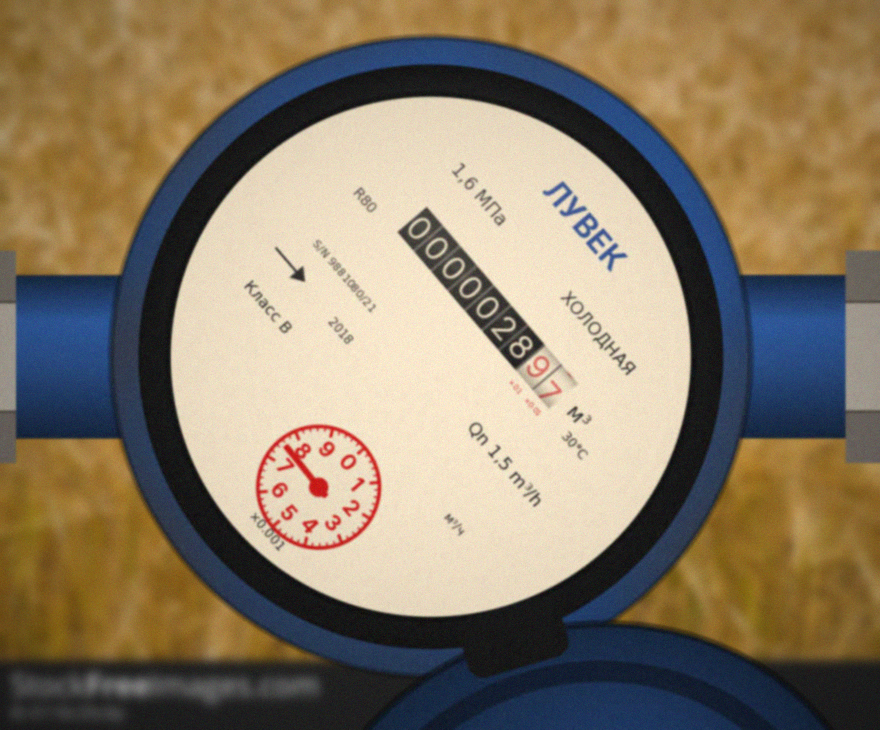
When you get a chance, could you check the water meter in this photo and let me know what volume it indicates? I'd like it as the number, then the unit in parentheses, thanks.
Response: 28.967 (m³)
